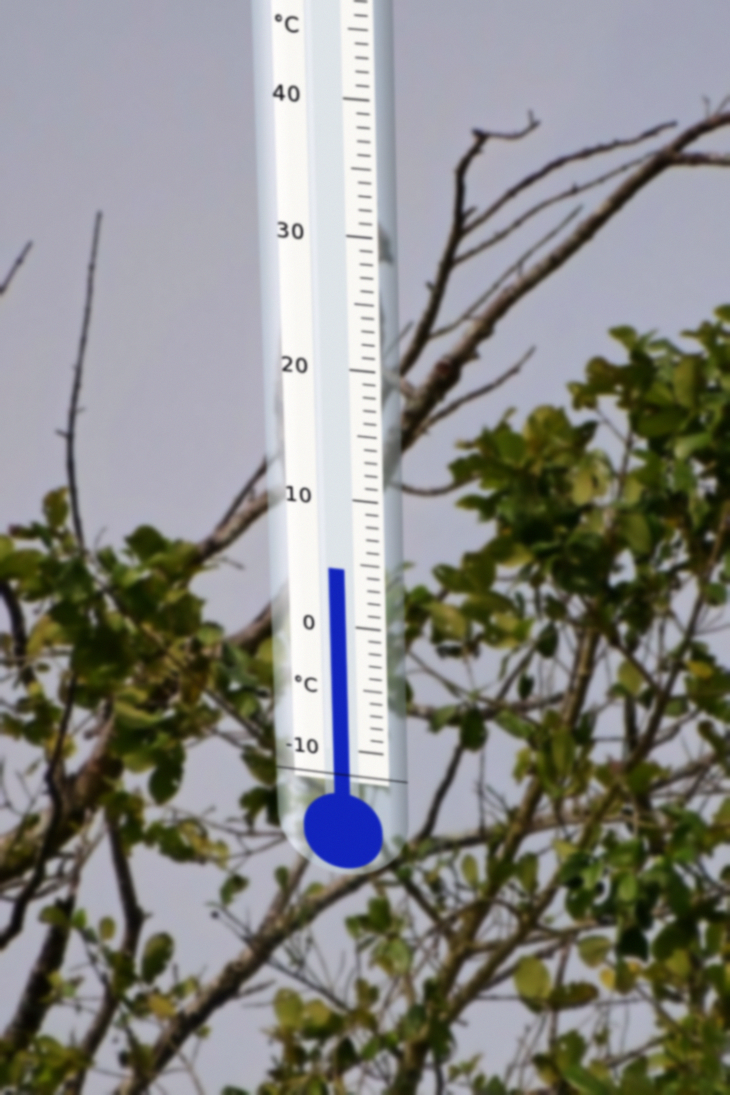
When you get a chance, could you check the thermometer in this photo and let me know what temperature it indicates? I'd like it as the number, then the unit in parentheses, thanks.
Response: 4.5 (°C)
